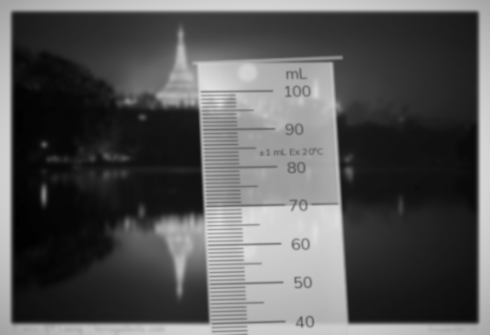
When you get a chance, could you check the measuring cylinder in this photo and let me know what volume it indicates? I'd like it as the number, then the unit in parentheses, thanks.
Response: 70 (mL)
